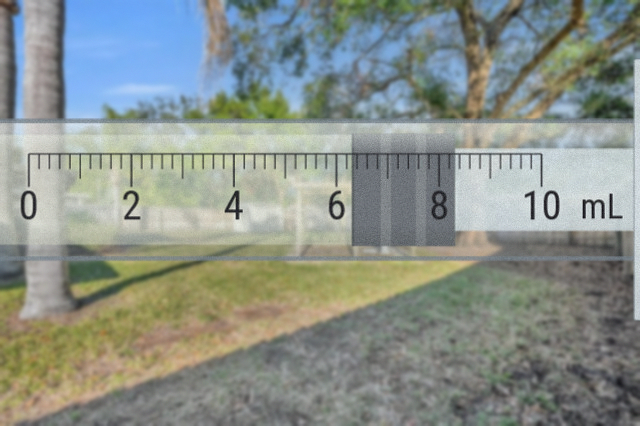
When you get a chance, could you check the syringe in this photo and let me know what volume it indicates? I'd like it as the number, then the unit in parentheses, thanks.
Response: 6.3 (mL)
